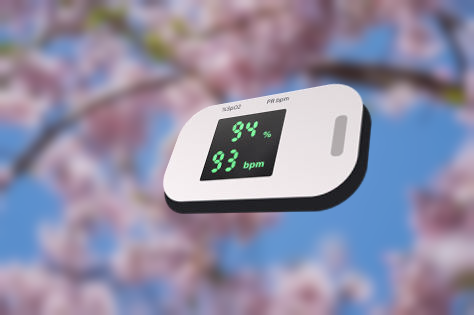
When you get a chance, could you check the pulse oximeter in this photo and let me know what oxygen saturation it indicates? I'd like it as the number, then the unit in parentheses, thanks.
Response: 94 (%)
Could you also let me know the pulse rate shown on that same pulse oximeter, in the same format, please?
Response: 93 (bpm)
